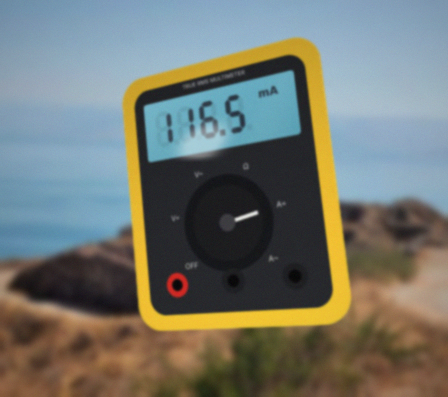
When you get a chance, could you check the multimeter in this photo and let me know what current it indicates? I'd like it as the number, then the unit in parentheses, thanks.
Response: 116.5 (mA)
